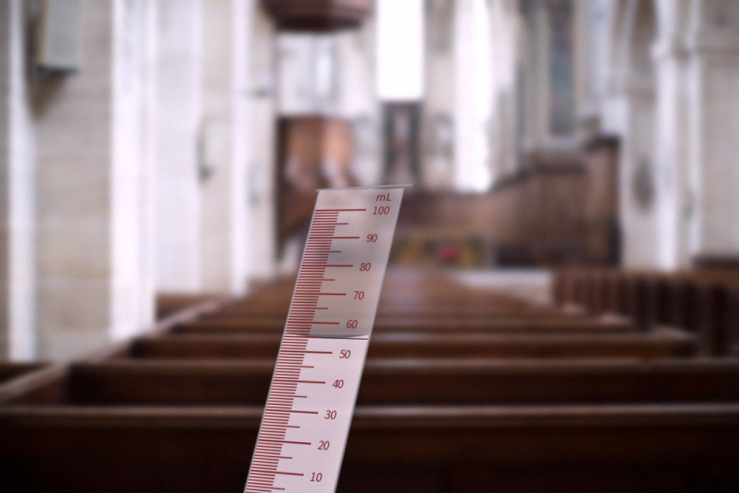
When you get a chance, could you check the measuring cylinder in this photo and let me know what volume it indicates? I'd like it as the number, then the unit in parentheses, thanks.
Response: 55 (mL)
